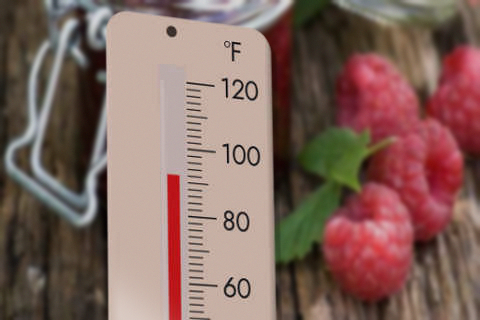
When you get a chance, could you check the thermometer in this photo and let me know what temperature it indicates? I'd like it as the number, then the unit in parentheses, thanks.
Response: 92 (°F)
